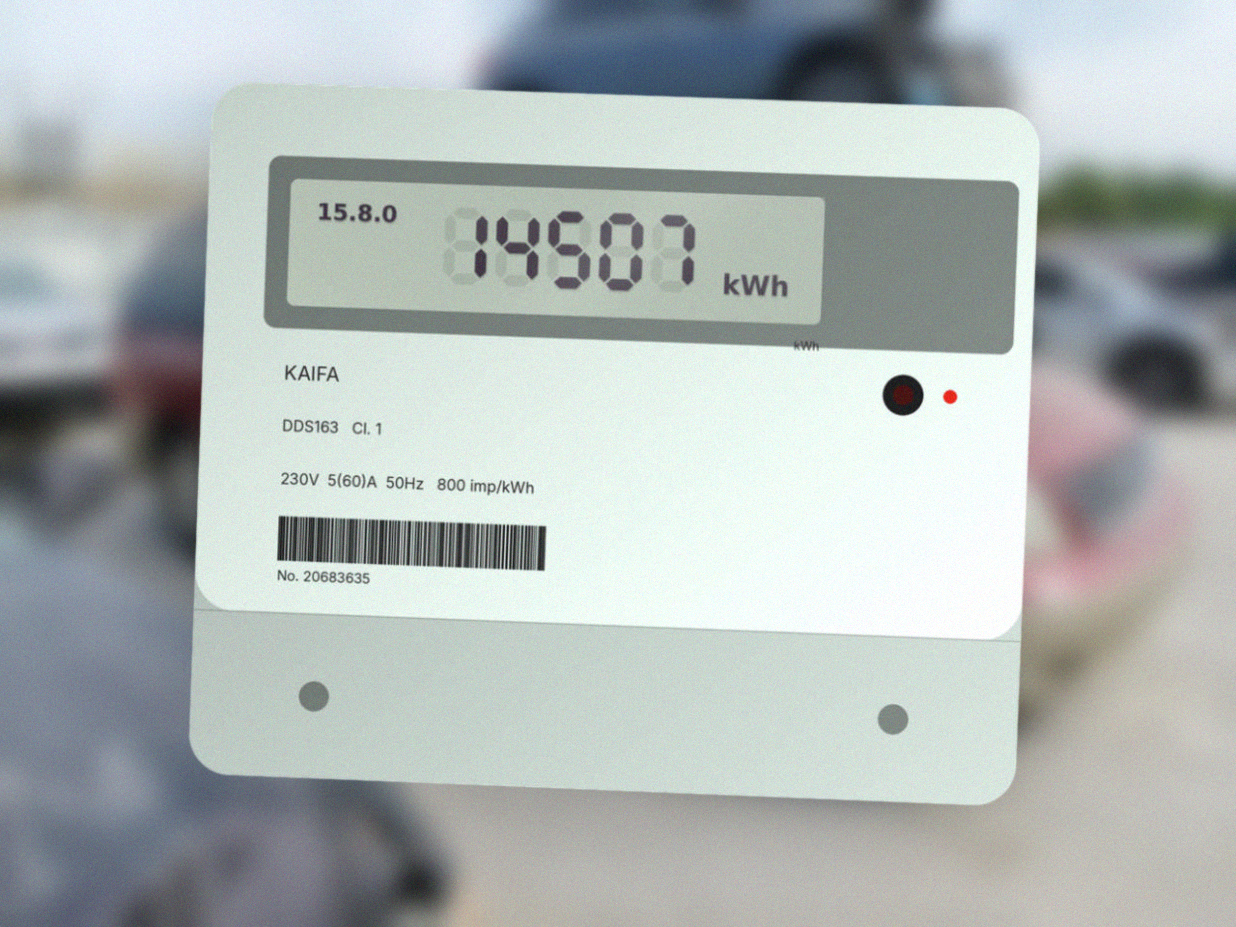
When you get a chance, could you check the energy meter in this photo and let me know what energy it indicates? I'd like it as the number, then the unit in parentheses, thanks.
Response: 14507 (kWh)
